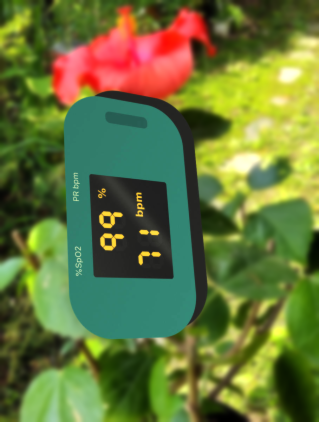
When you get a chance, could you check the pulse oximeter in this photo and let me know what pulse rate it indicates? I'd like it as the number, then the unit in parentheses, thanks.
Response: 71 (bpm)
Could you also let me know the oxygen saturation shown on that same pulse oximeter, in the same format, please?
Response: 99 (%)
